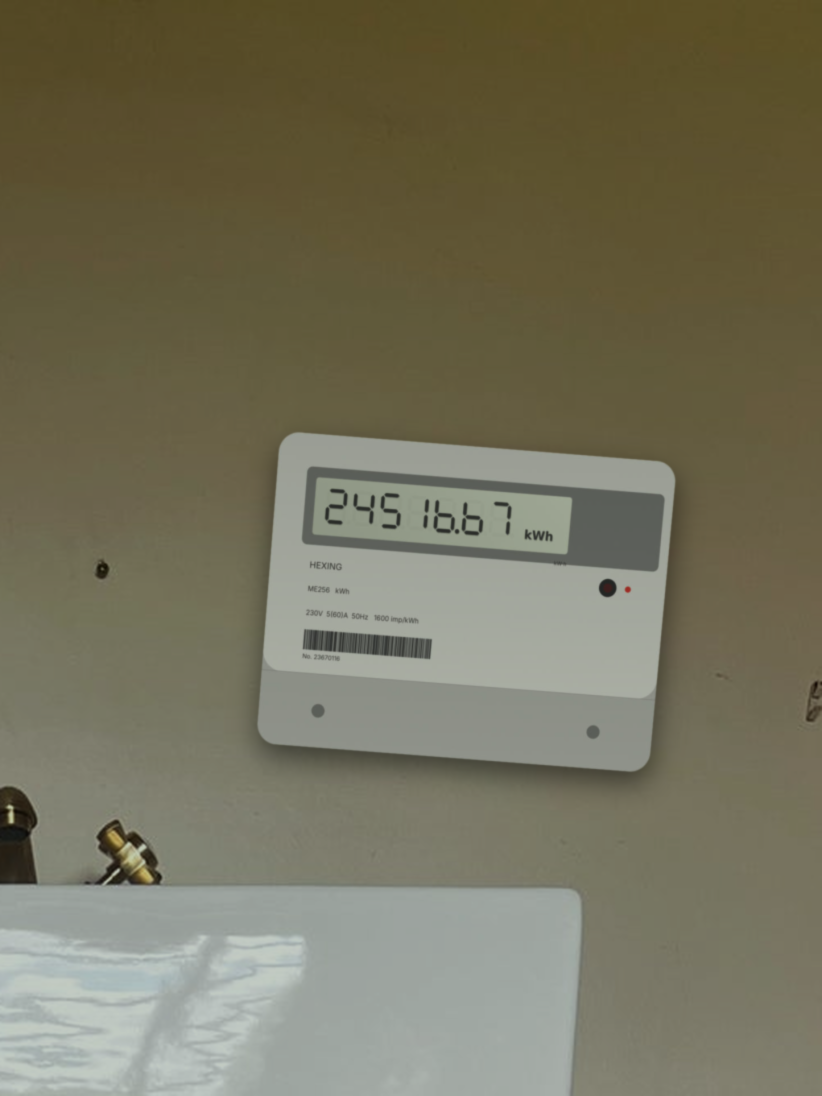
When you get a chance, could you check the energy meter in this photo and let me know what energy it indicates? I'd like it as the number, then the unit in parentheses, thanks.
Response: 24516.67 (kWh)
